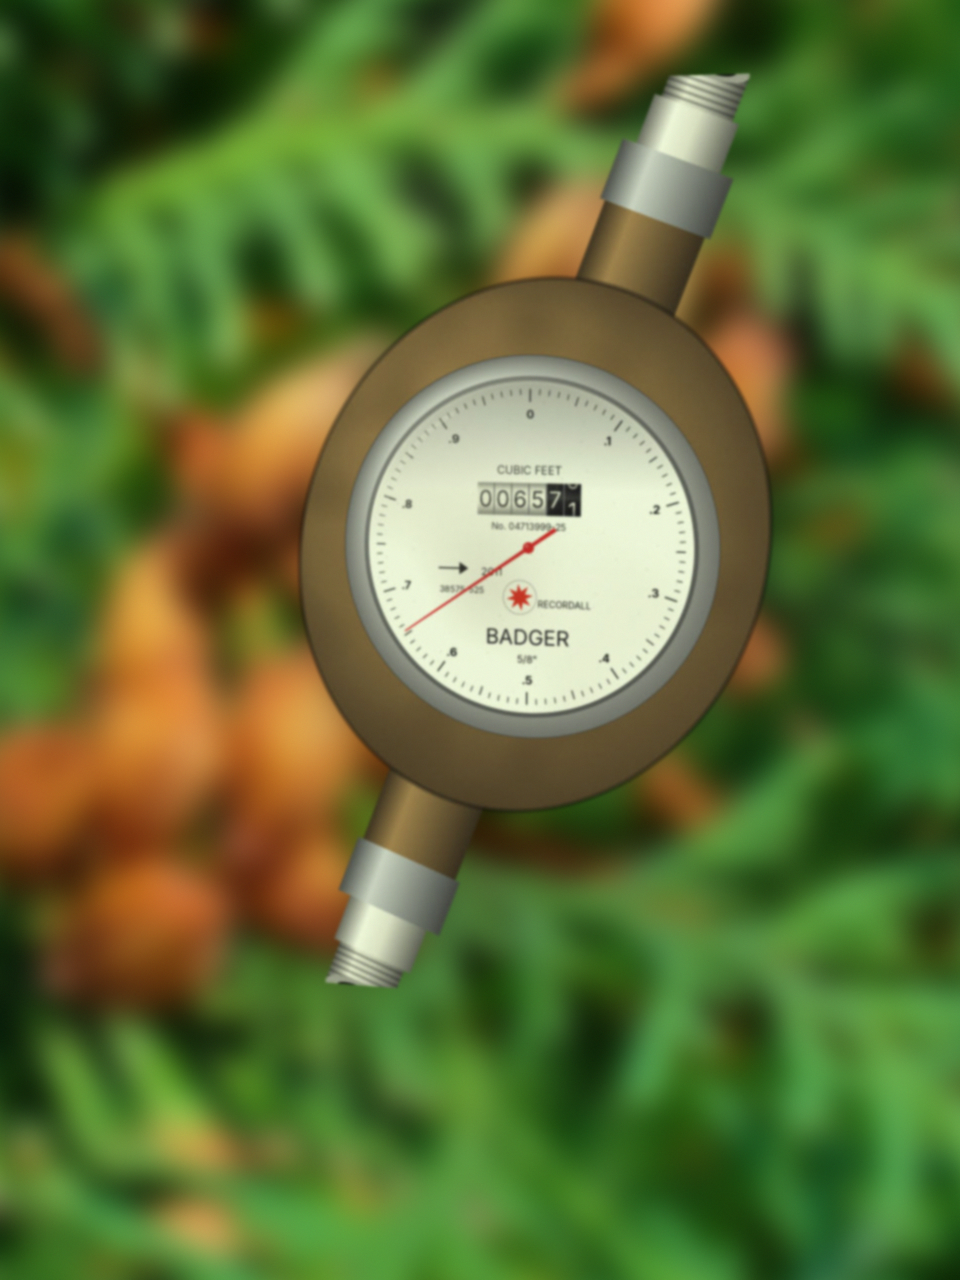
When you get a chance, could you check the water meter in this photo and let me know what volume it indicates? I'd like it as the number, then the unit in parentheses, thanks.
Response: 6570.65 (ft³)
